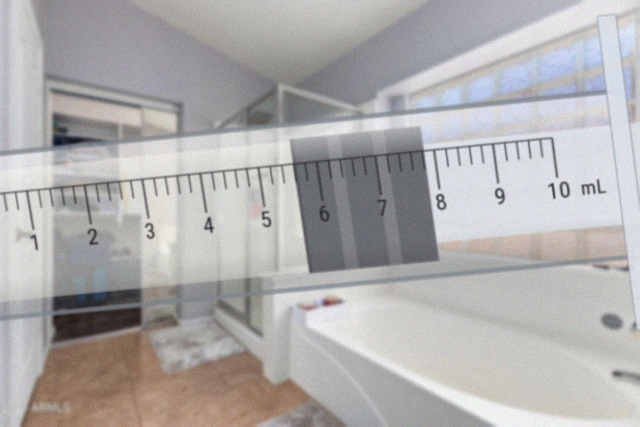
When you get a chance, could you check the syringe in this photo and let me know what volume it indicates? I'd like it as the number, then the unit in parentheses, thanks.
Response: 5.6 (mL)
